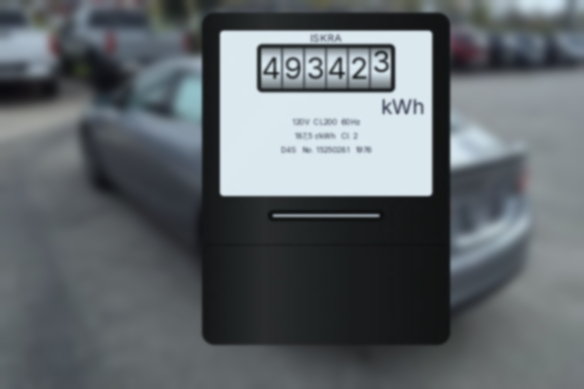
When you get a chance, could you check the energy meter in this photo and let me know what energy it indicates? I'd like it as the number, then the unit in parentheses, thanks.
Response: 493423 (kWh)
